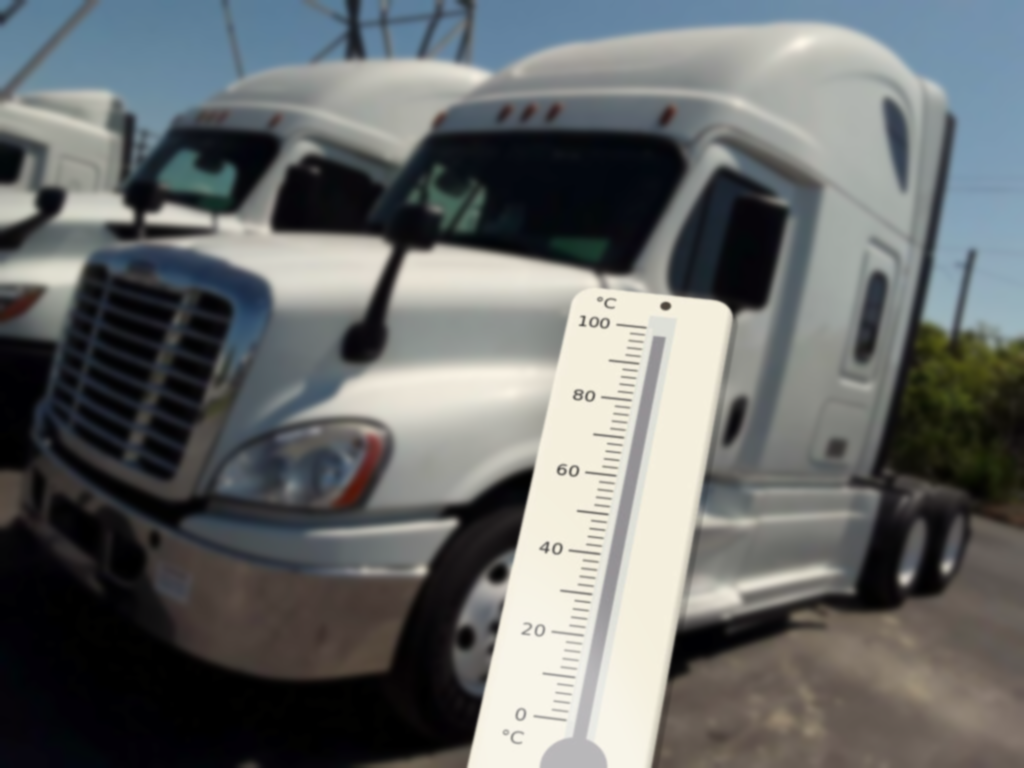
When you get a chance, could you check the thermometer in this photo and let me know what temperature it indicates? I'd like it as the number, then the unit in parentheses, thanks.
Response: 98 (°C)
